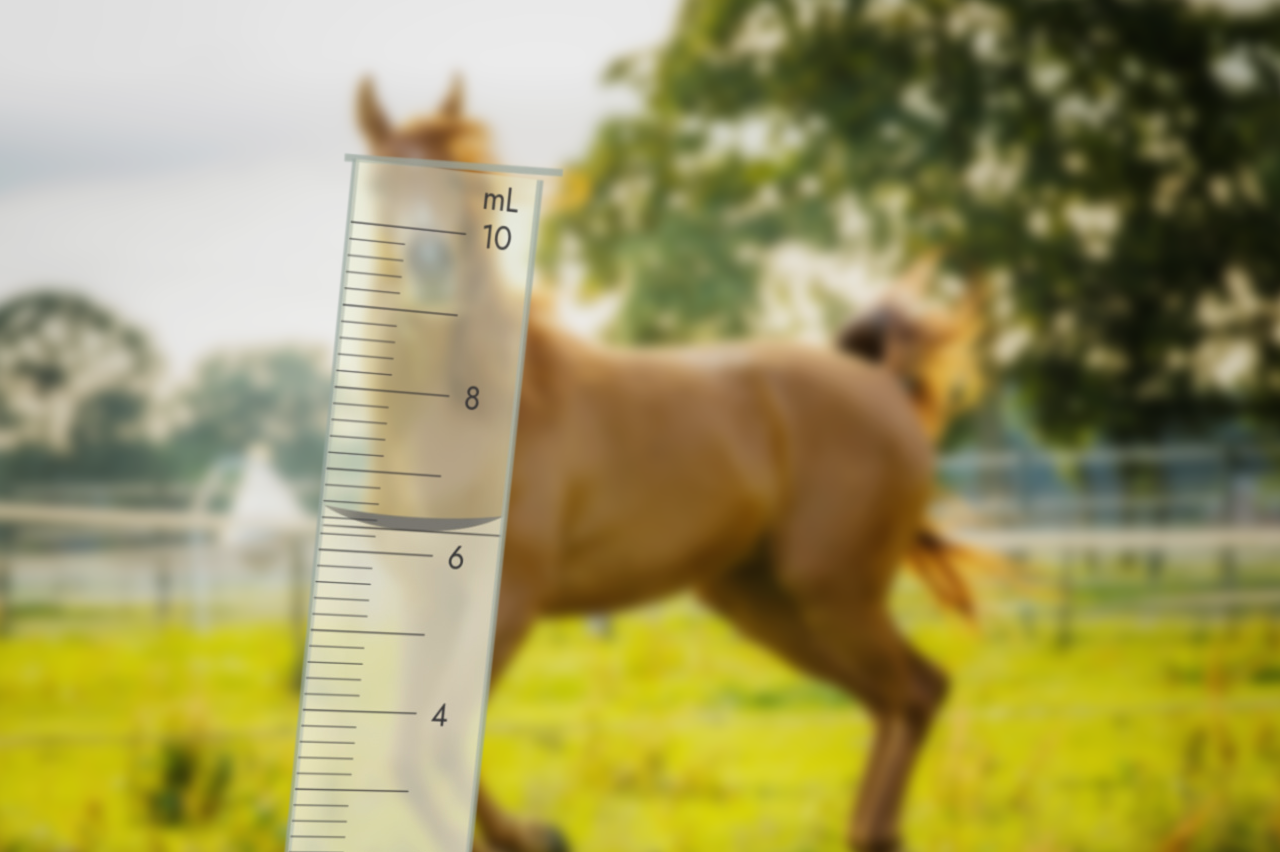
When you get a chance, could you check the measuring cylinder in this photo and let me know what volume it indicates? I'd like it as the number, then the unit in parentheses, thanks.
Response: 6.3 (mL)
